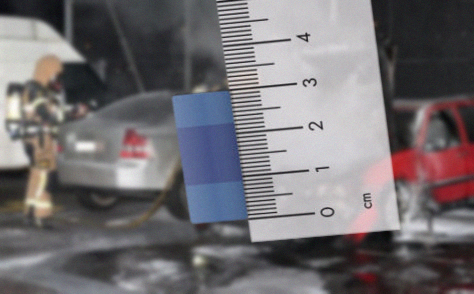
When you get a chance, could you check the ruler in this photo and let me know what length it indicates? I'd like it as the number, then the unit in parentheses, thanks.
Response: 3 (cm)
